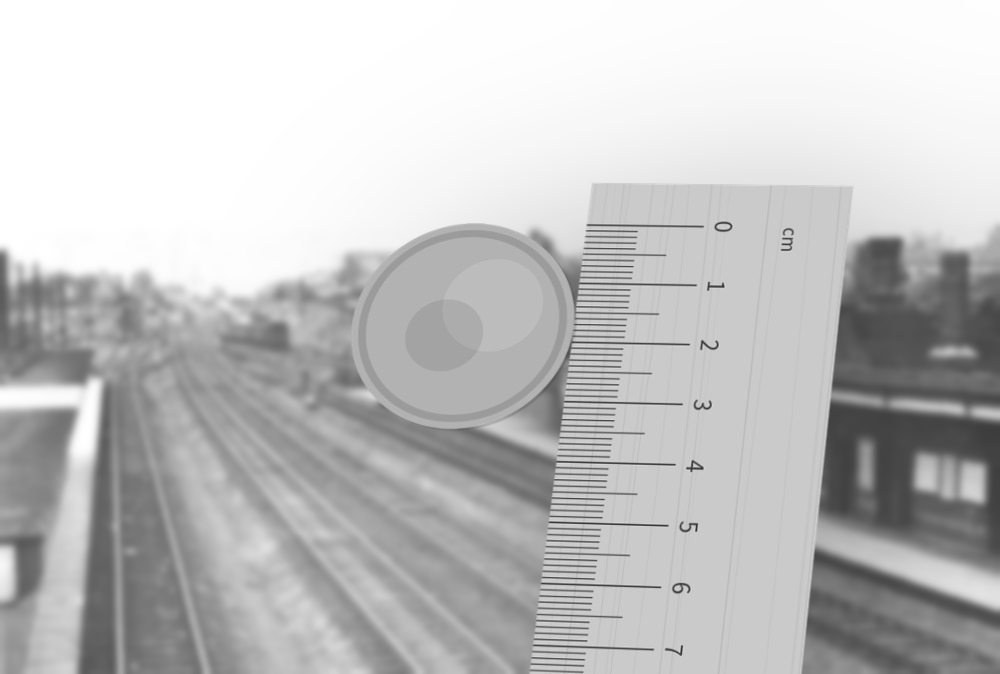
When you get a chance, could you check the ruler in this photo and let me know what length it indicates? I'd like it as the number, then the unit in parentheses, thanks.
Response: 3.5 (cm)
